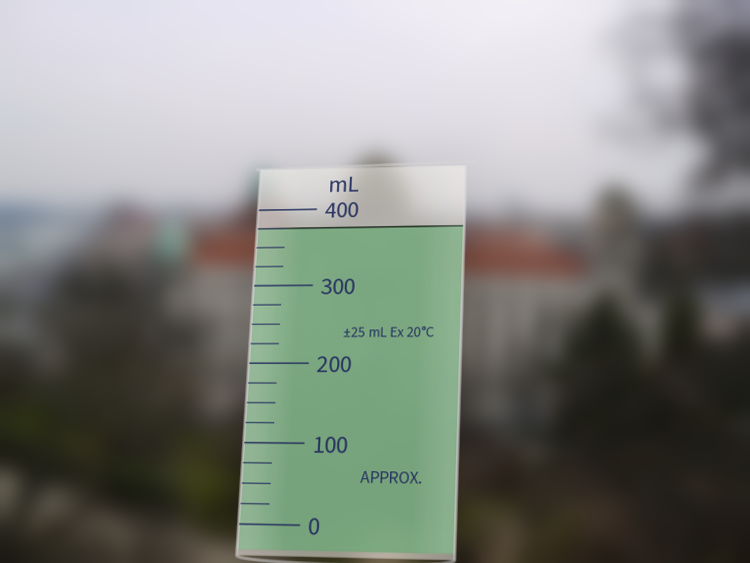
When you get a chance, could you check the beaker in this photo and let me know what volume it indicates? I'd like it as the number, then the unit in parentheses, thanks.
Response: 375 (mL)
